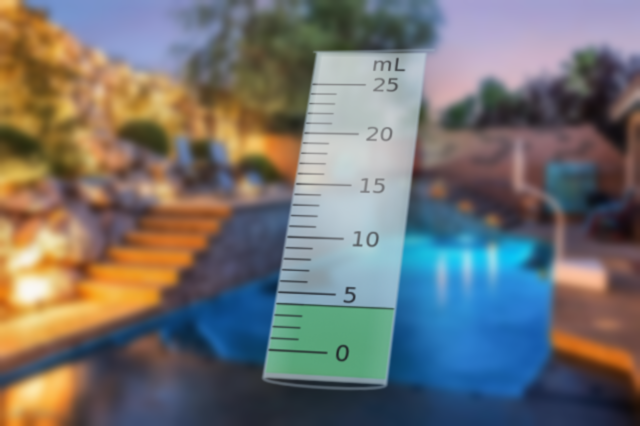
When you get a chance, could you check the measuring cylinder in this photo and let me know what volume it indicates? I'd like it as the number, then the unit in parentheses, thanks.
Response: 4 (mL)
